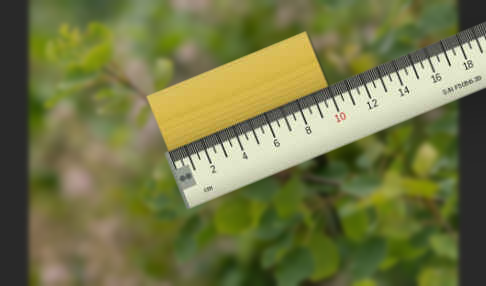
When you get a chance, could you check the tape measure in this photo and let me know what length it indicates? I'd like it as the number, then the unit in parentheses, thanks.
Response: 10 (cm)
